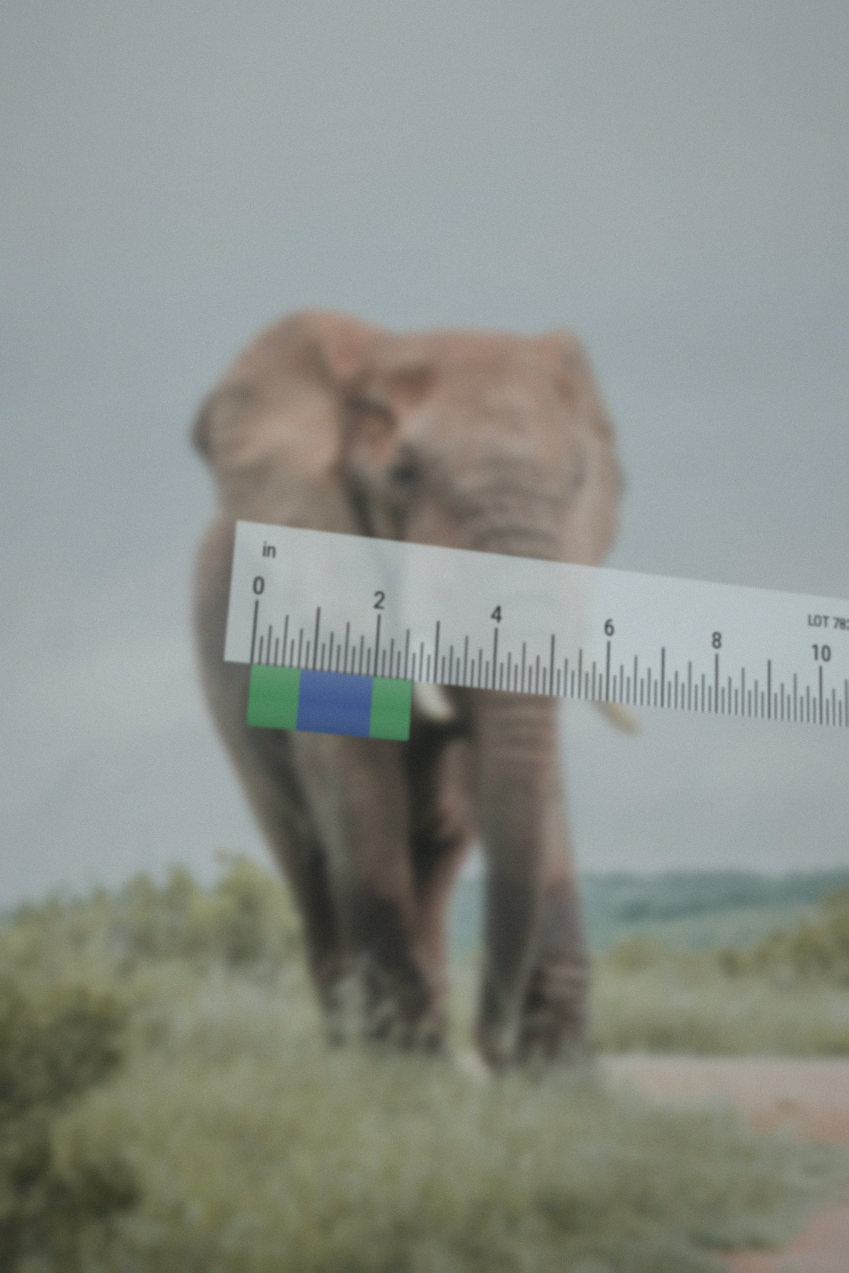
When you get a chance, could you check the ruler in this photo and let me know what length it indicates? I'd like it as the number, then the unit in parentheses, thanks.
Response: 2.625 (in)
